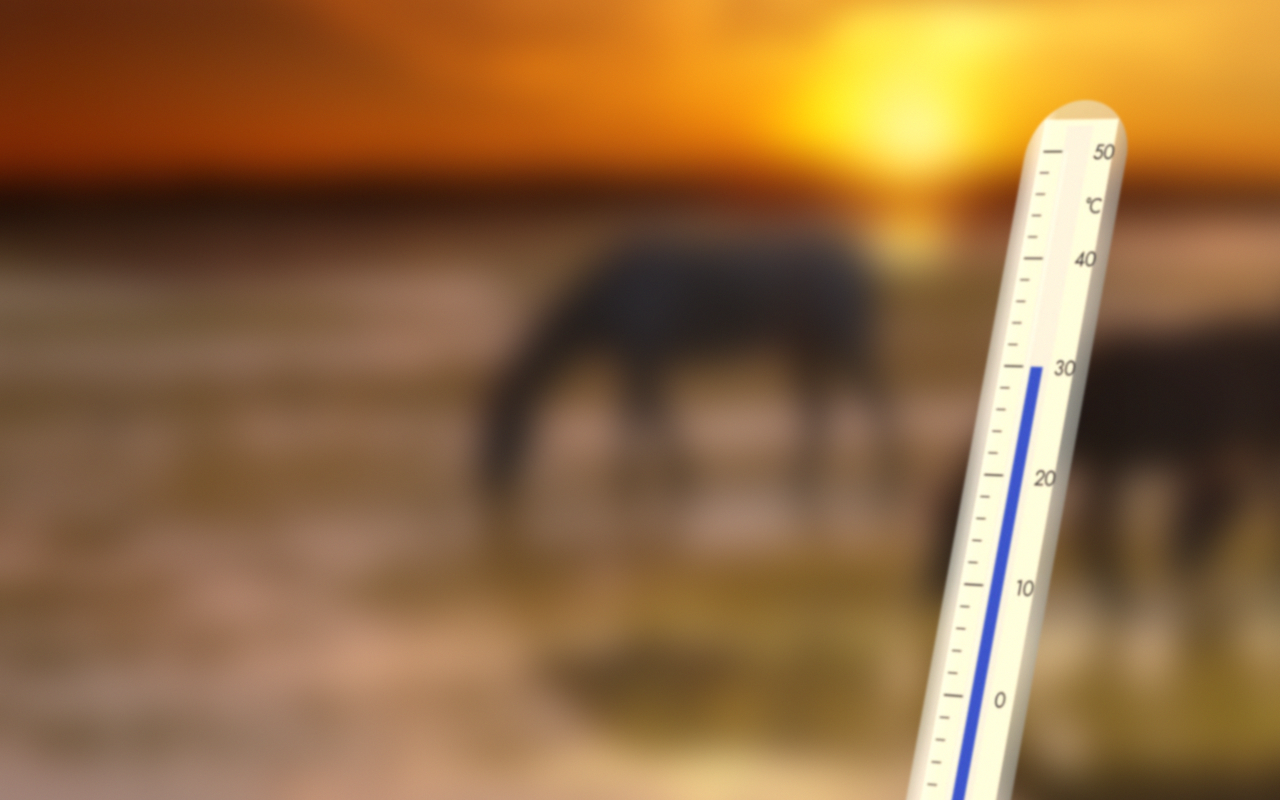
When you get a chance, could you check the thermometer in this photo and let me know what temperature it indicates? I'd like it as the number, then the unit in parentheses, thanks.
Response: 30 (°C)
